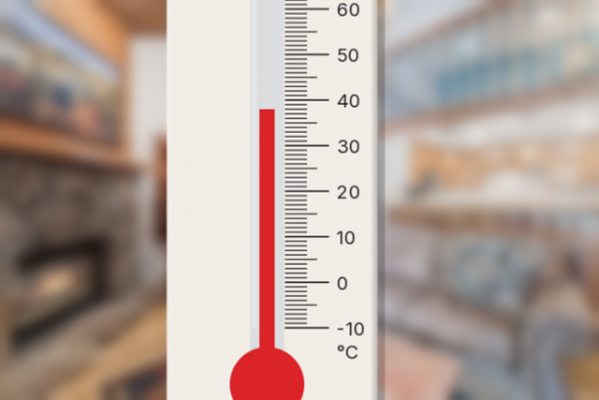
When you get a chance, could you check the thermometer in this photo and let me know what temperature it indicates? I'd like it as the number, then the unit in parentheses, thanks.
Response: 38 (°C)
